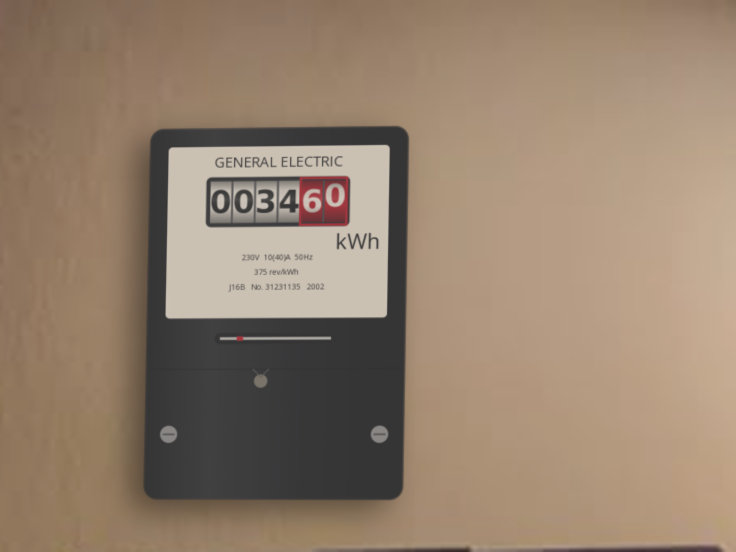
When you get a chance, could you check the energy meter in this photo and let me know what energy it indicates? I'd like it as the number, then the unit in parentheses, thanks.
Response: 34.60 (kWh)
